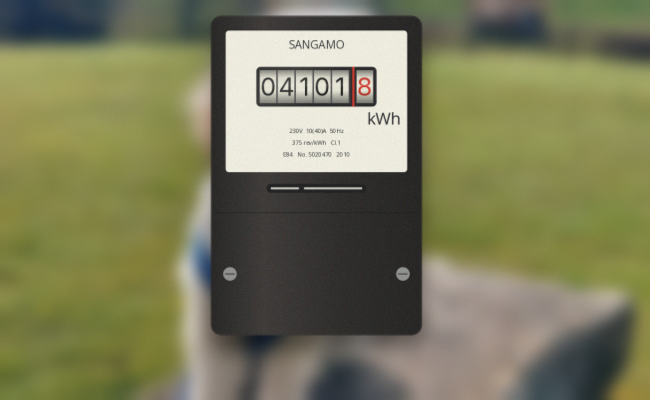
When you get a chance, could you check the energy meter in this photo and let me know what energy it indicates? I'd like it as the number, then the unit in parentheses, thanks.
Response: 4101.8 (kWh)
